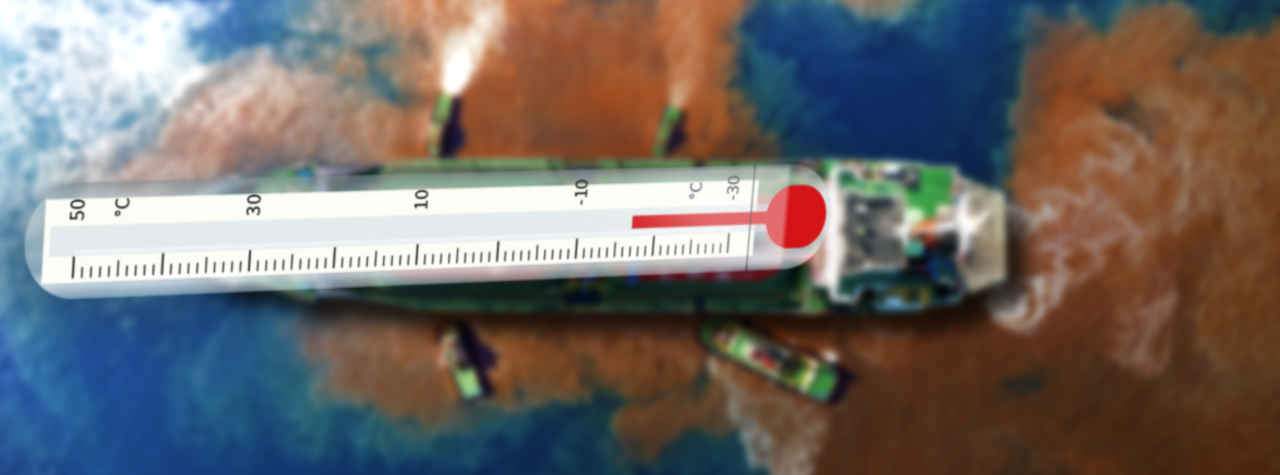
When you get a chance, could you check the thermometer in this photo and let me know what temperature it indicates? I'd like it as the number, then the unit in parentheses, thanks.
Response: -17 (°C)
